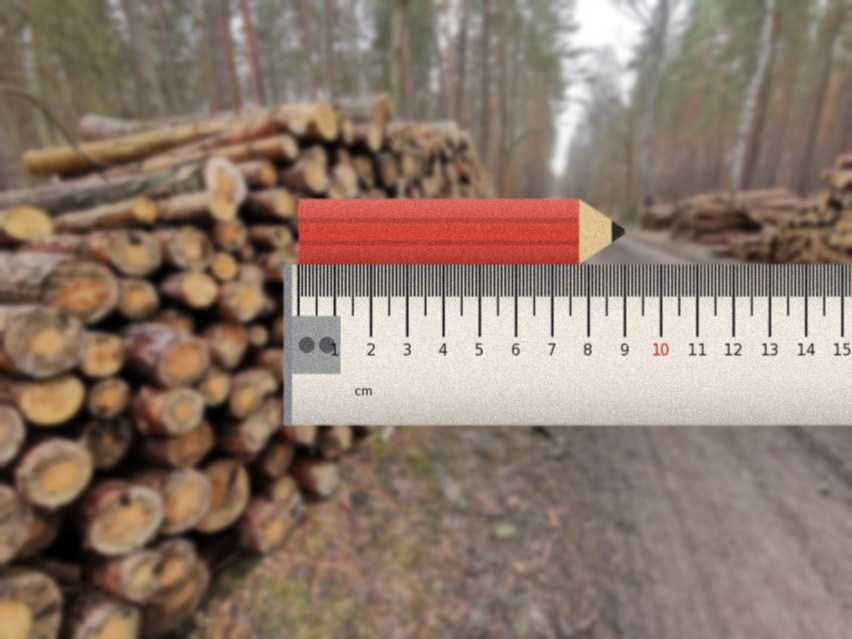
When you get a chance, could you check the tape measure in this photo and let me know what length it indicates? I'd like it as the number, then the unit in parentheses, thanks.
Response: 9 (cm)
